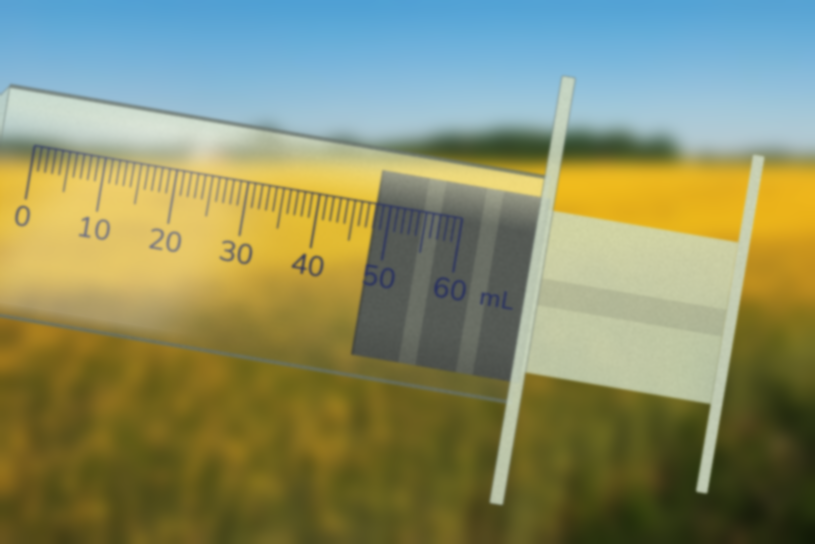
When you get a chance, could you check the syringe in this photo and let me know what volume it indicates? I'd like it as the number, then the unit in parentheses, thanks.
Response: 48 (mL)
